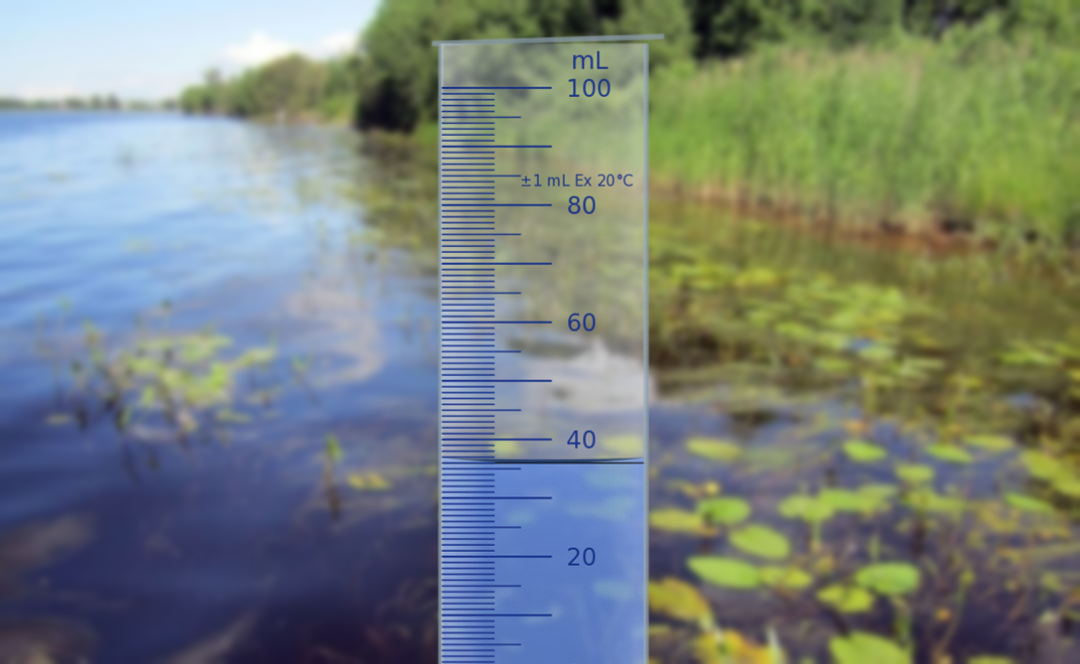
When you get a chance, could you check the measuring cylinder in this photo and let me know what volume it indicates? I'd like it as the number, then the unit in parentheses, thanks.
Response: 36 (mL)
